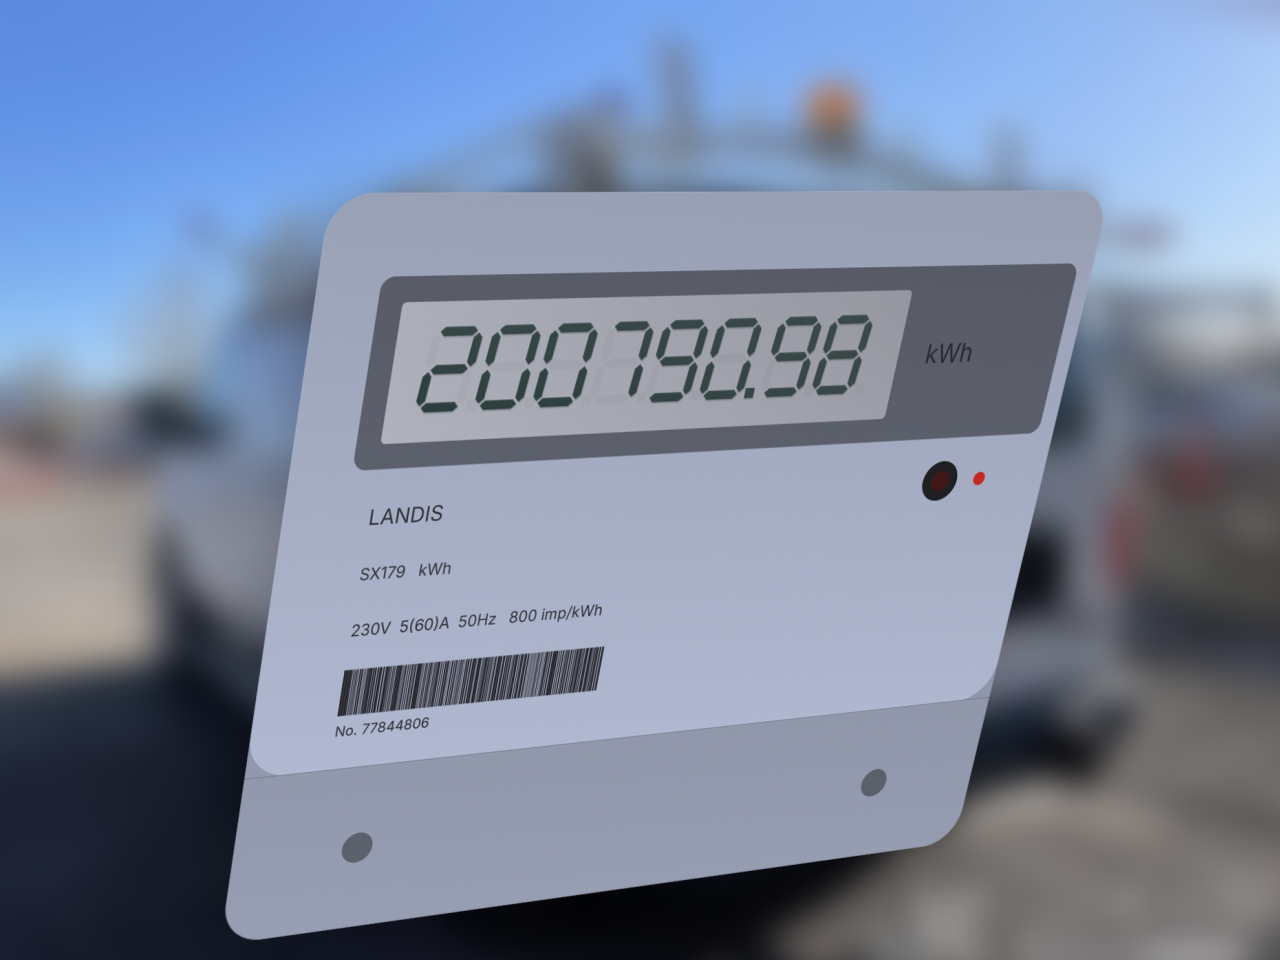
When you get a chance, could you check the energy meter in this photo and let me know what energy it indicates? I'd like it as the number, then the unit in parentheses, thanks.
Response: 200790.98 (kWh)
